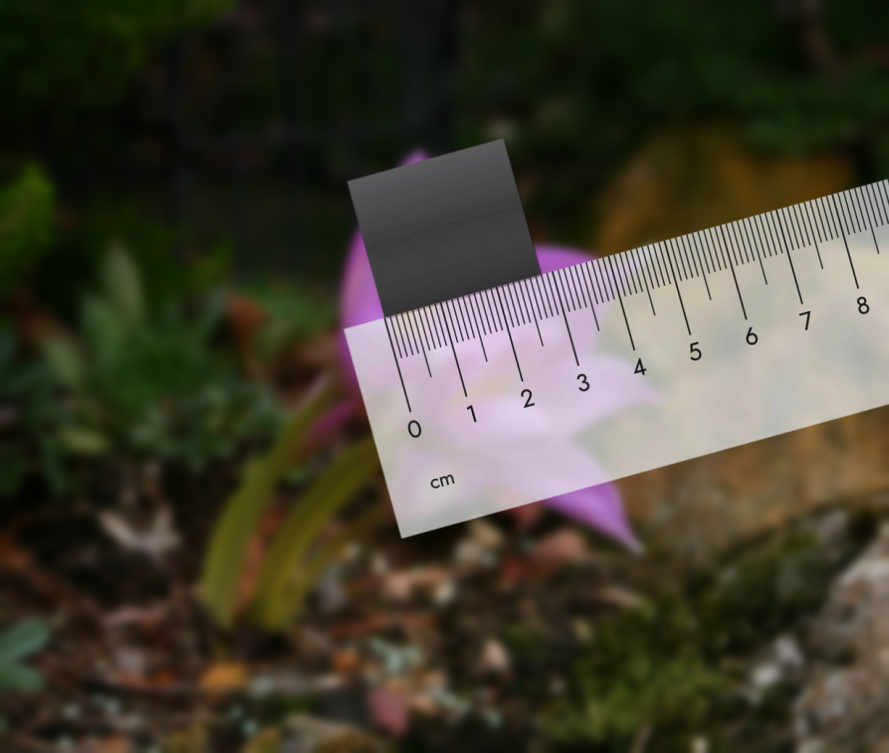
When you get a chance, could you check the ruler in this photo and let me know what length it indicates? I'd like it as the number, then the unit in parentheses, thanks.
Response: 2.8 (cm)
